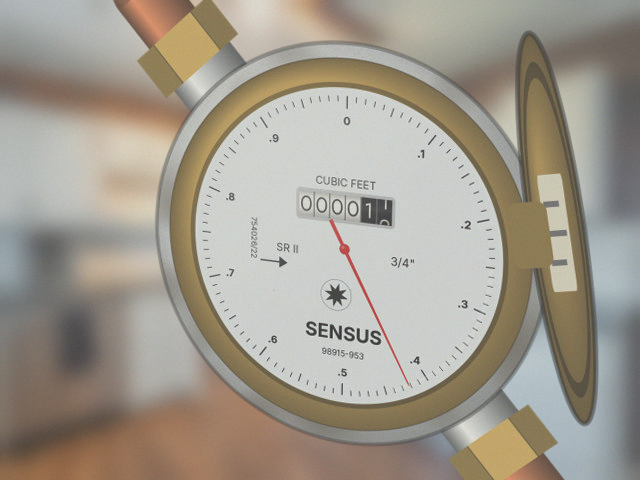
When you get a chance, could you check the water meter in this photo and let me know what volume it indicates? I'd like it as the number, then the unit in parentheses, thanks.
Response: 11.42 (ft³)
